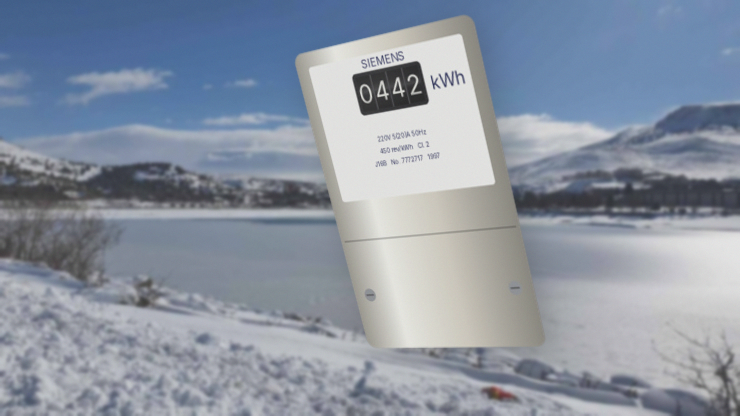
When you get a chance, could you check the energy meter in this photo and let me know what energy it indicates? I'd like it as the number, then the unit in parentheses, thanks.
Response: 442 (kWh)
